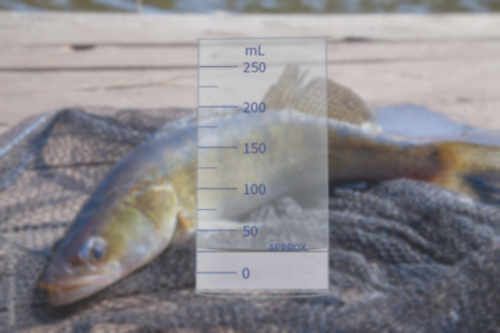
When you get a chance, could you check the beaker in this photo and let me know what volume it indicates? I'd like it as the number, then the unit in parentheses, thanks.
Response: 25 (mL)
